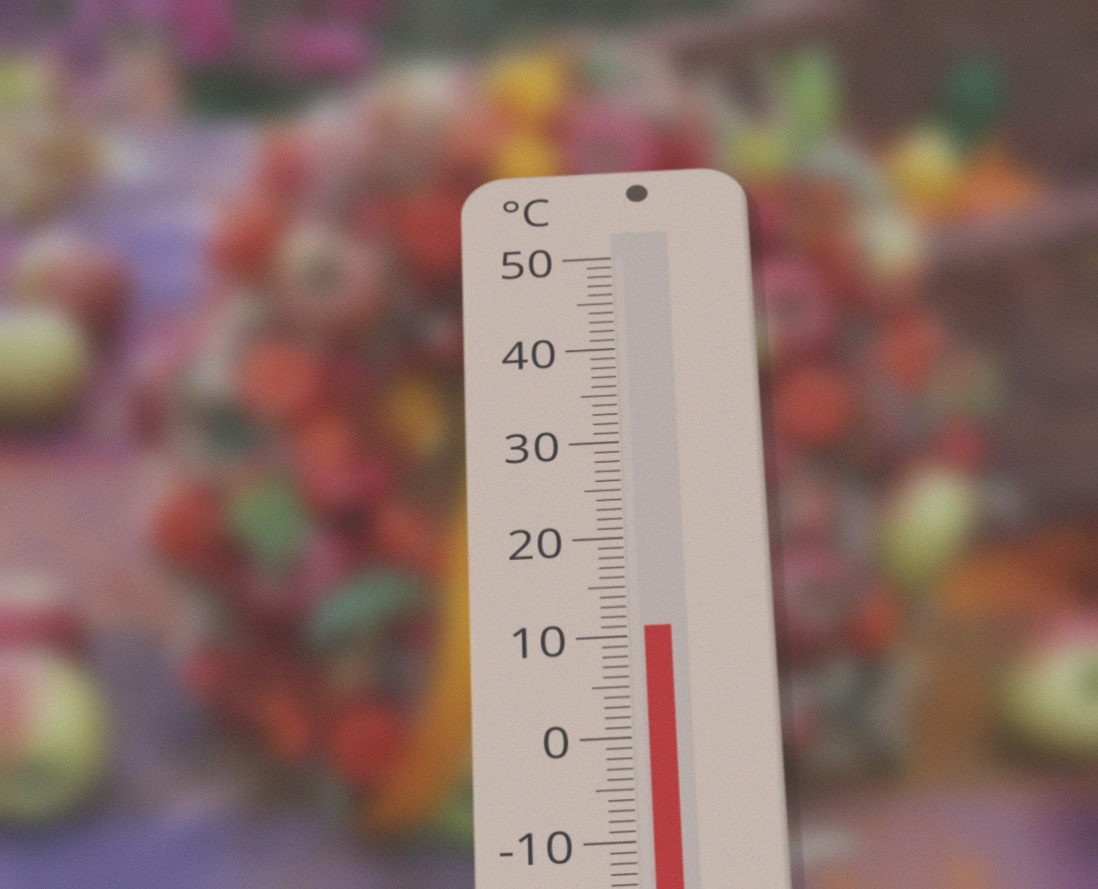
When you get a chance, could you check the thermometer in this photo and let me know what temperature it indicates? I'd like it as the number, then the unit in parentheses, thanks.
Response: 11 (°C)
